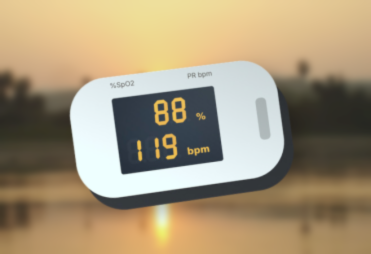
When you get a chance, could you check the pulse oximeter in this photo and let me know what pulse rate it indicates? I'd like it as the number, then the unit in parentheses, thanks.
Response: 119 (bpm)
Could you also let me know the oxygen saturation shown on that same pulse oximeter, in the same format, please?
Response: 88 (%)
